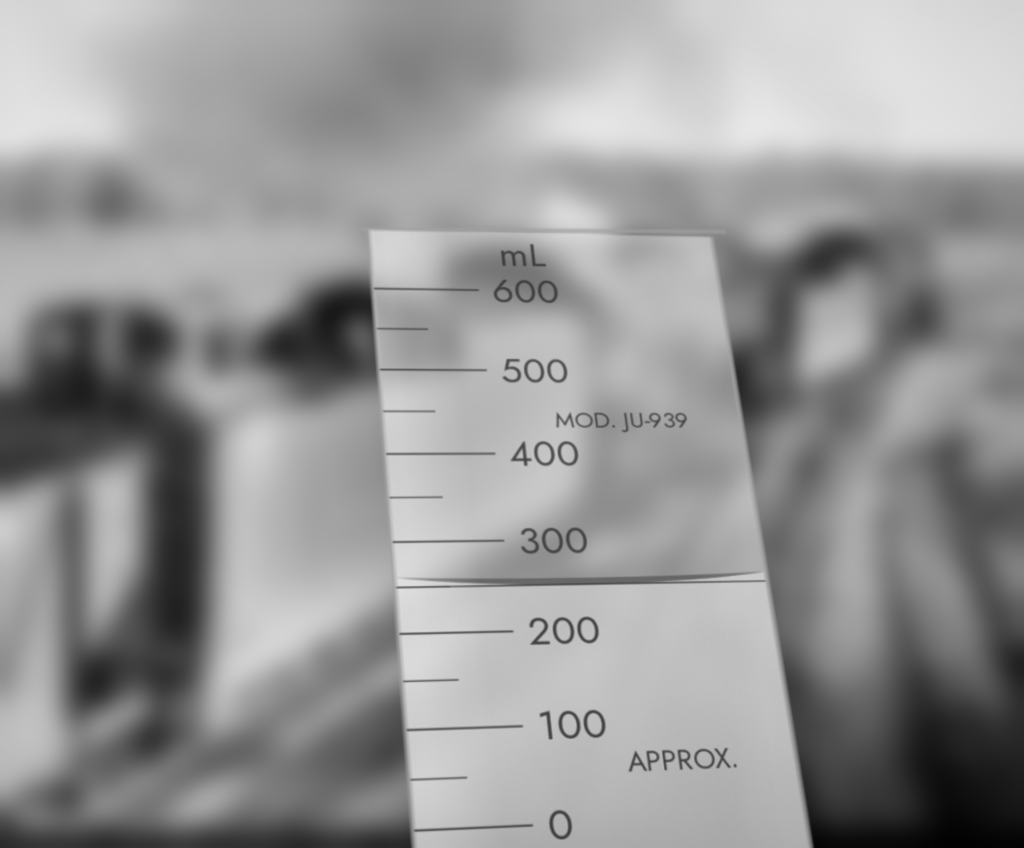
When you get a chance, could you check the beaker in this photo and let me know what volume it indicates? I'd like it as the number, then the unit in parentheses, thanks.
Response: 250 (mL)
